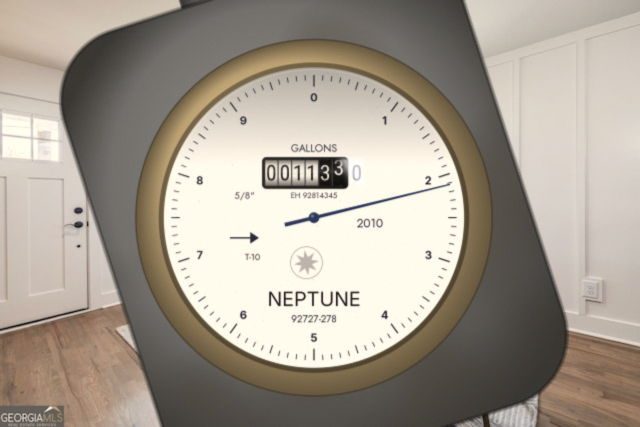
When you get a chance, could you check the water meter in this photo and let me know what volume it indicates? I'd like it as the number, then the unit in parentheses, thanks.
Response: 11332.1 (gal)
